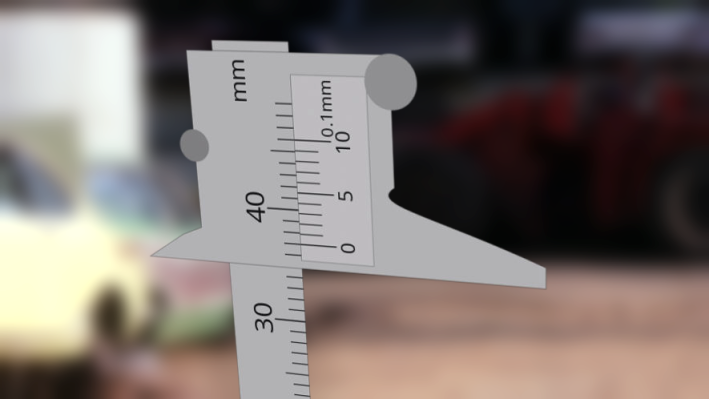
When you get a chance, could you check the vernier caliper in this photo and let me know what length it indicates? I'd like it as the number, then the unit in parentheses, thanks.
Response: 37.0 (mm)
